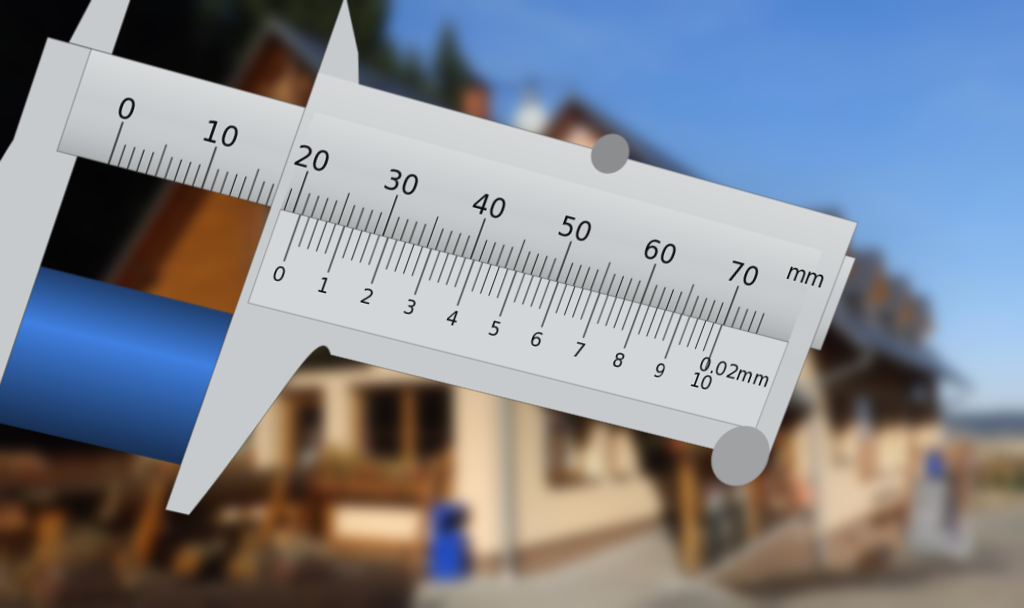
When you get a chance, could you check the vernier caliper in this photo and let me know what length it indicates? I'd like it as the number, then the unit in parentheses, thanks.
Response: 20.8 (mm)
